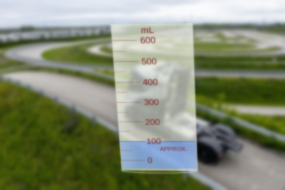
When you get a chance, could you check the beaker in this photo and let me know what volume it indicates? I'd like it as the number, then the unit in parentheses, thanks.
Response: 100 (mL)
